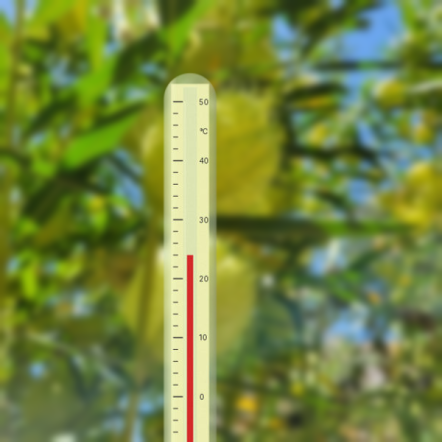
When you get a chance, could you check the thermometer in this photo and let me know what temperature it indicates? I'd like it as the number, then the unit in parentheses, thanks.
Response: 24 (°C)
